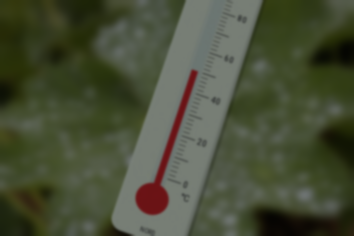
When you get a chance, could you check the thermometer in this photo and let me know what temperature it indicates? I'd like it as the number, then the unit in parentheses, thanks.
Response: 50 (°C)
